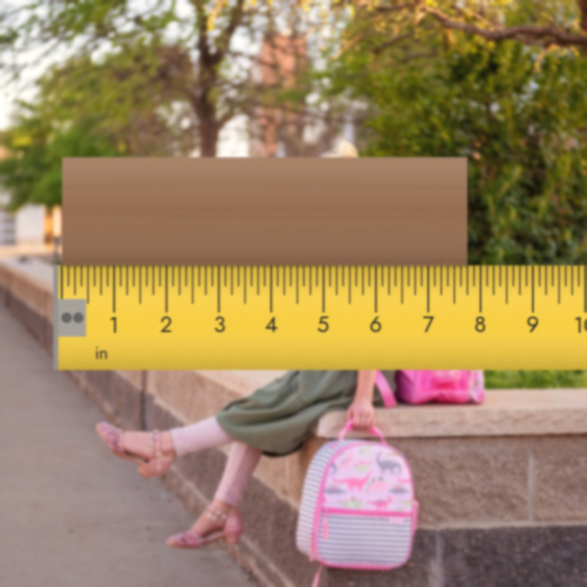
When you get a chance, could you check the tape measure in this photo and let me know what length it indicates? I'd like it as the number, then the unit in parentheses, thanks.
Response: 7.75 (in)
